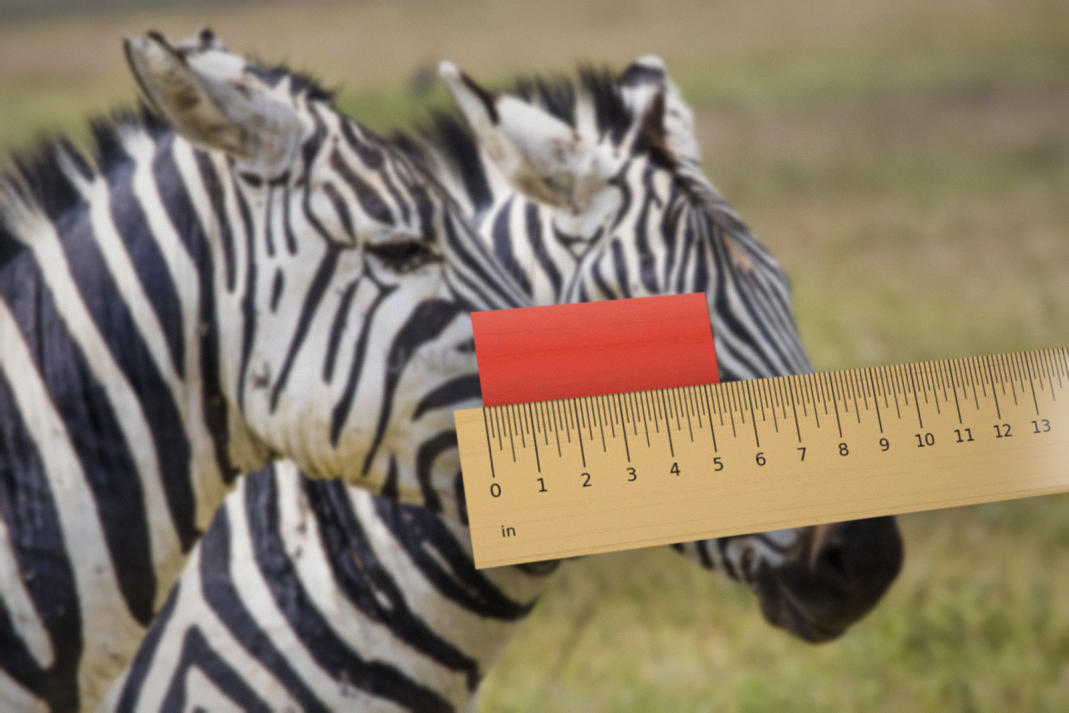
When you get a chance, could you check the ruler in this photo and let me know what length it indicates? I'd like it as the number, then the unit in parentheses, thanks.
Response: 5.375 (in)
